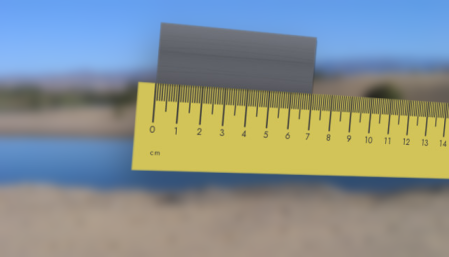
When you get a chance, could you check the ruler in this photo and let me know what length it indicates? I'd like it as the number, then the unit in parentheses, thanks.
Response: 7 (cm)
